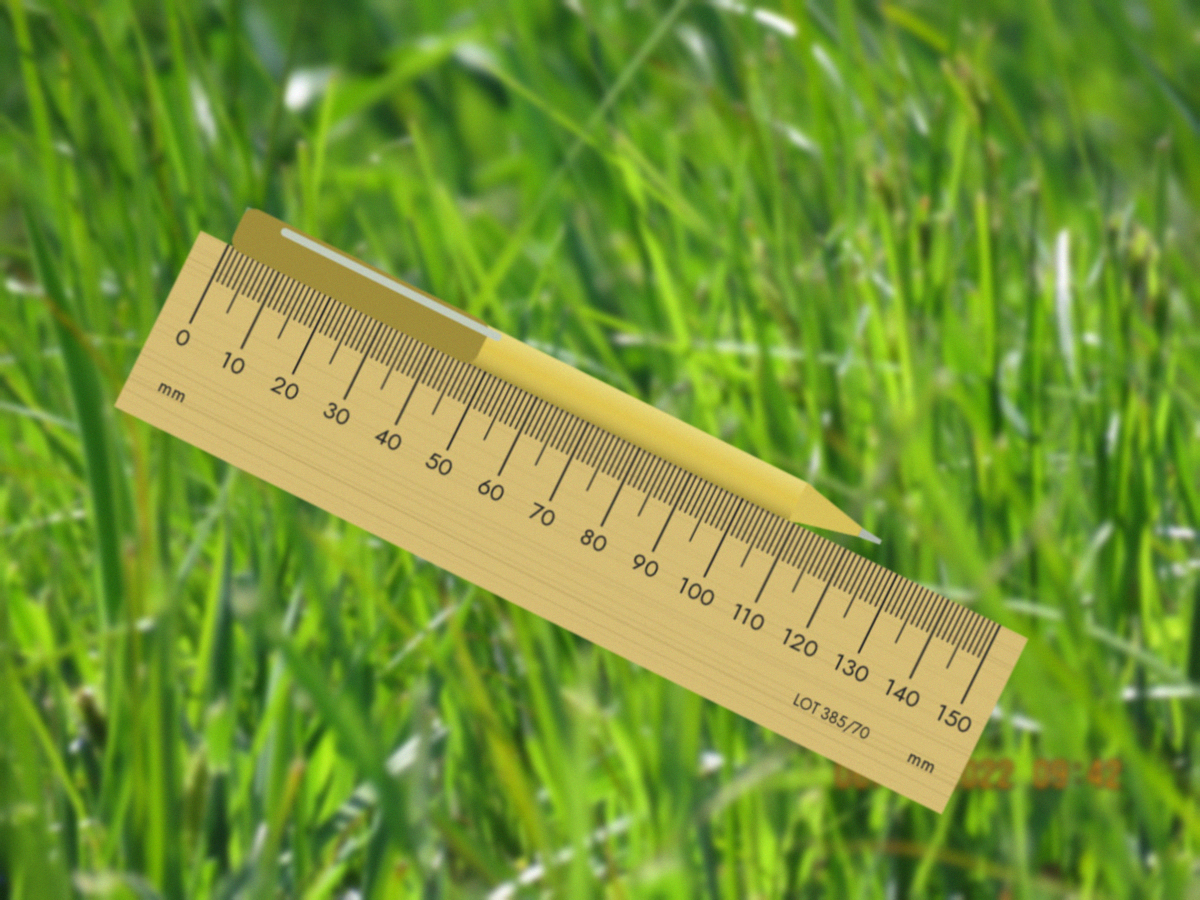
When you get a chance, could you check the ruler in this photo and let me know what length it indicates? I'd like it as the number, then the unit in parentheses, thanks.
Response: 125 (mm)
